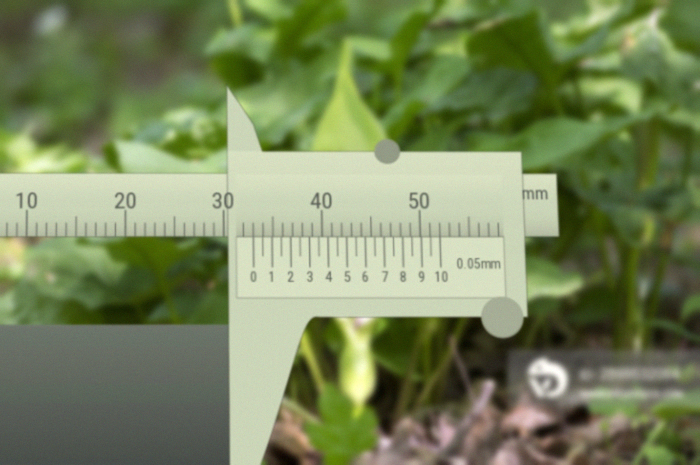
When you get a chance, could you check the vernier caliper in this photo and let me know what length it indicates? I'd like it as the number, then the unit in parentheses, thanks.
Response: 33.0 (mm)
